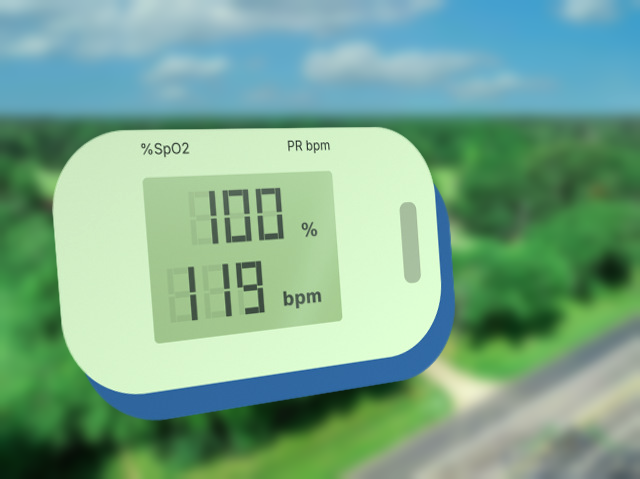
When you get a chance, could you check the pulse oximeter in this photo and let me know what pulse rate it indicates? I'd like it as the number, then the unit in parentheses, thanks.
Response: 119 (bpm)
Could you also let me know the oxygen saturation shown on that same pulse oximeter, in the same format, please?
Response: 100 (%)
